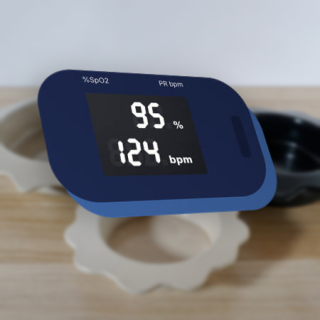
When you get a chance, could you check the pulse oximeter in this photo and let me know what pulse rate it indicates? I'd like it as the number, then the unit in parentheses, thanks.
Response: 124 (bpm)
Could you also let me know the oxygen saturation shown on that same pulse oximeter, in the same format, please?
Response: 95 (%)
